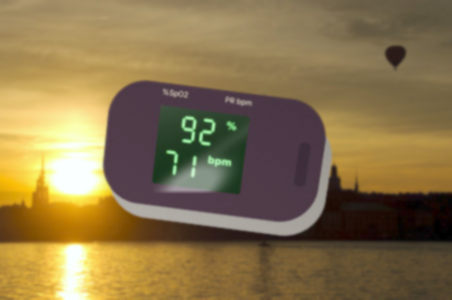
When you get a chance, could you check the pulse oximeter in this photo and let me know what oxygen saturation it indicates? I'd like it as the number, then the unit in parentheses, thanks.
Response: 92 (%)
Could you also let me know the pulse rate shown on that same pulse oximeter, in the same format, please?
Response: 71 (bpm)
